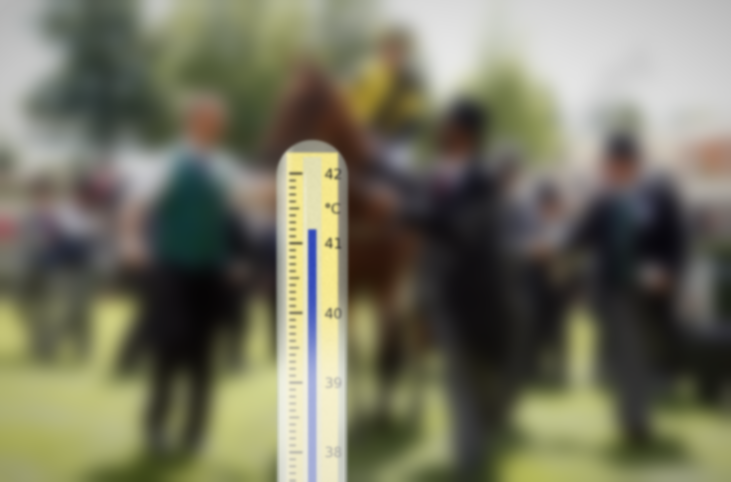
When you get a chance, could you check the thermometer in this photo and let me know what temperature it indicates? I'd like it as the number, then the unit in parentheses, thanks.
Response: 41.2 (°C)
